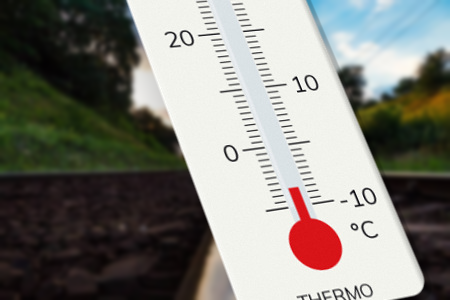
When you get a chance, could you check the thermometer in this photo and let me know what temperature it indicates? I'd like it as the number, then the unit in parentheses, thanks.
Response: -7 (°C)
